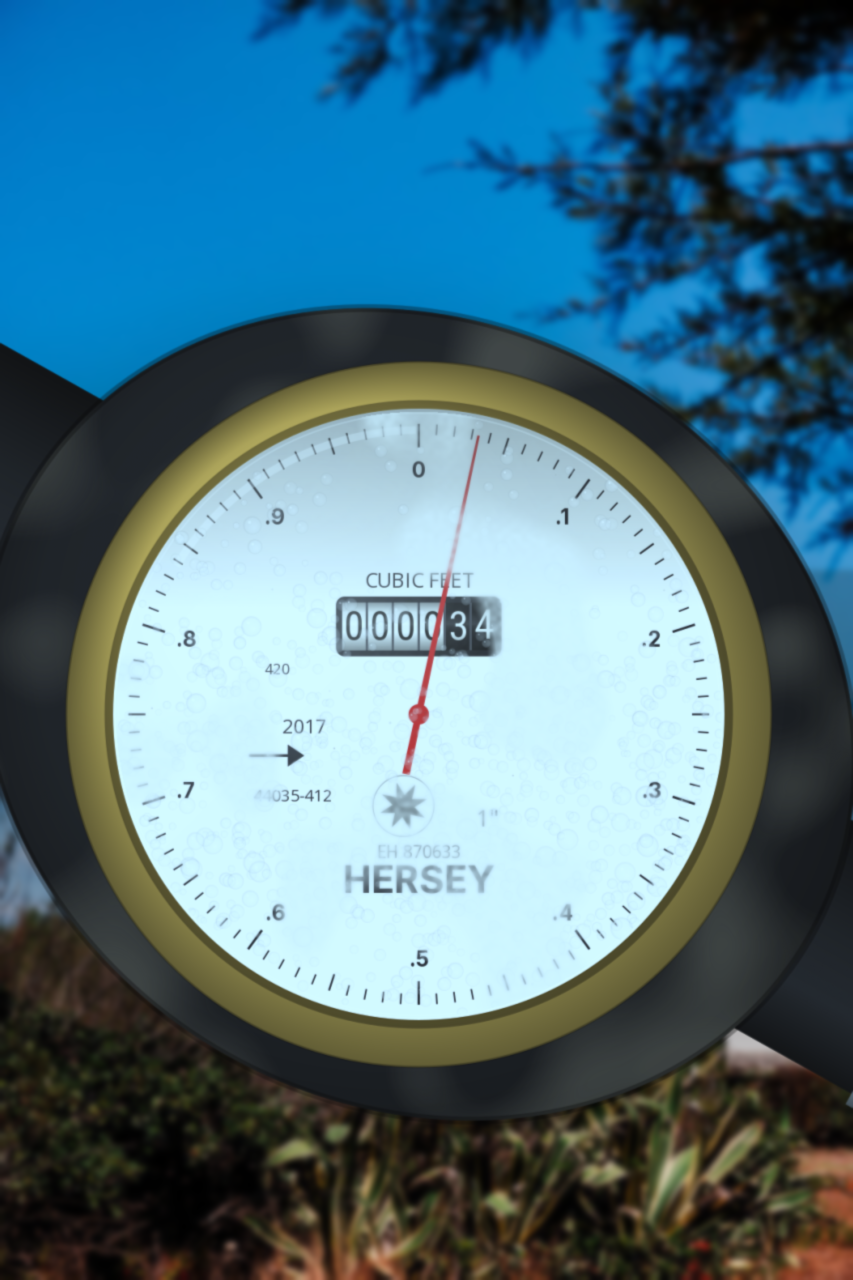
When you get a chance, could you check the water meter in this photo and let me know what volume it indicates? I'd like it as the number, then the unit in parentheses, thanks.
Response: 34.03 (ft³)
